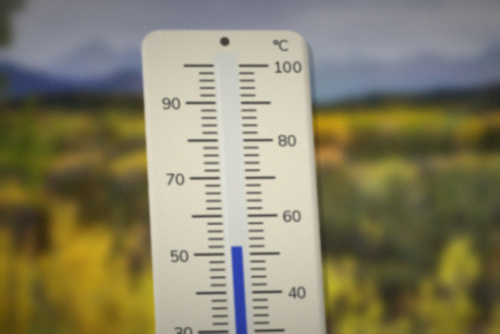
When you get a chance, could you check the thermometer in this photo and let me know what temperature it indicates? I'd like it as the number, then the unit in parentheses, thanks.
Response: 52 (°C)
